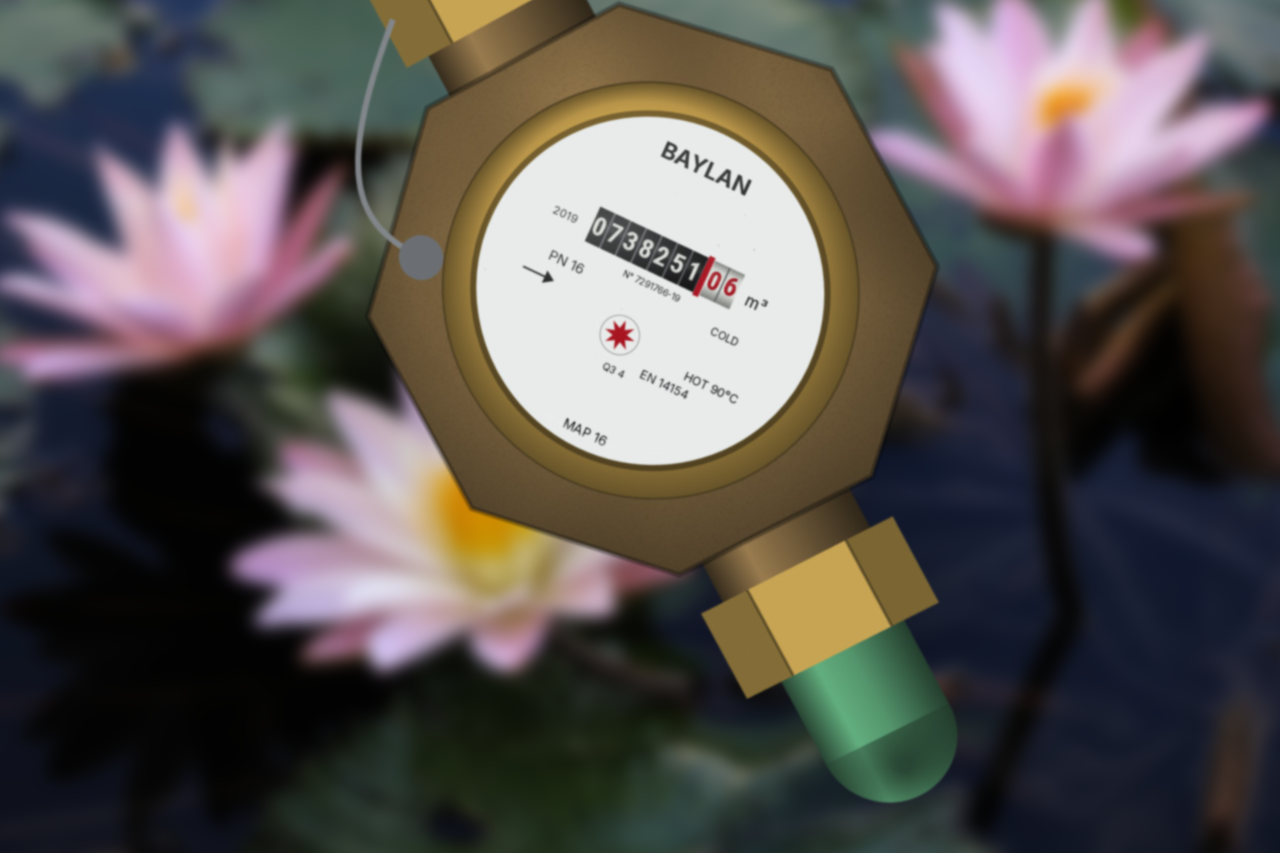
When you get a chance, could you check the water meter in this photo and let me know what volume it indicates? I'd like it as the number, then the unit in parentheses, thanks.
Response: 738251.06 (m³)
